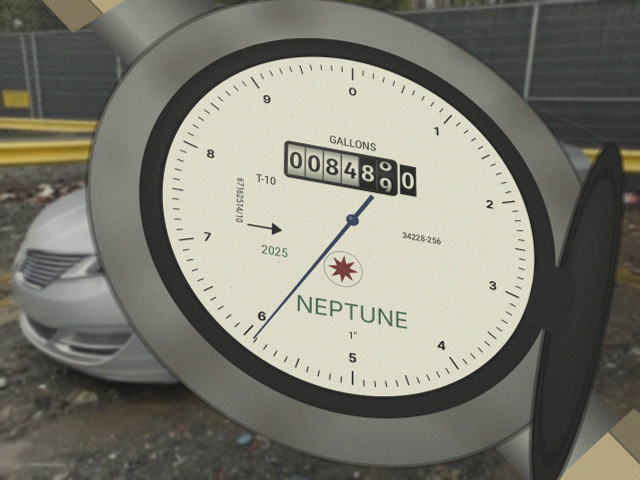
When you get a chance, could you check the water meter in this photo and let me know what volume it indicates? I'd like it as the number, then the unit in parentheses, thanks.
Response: 84885.9 (gal)
